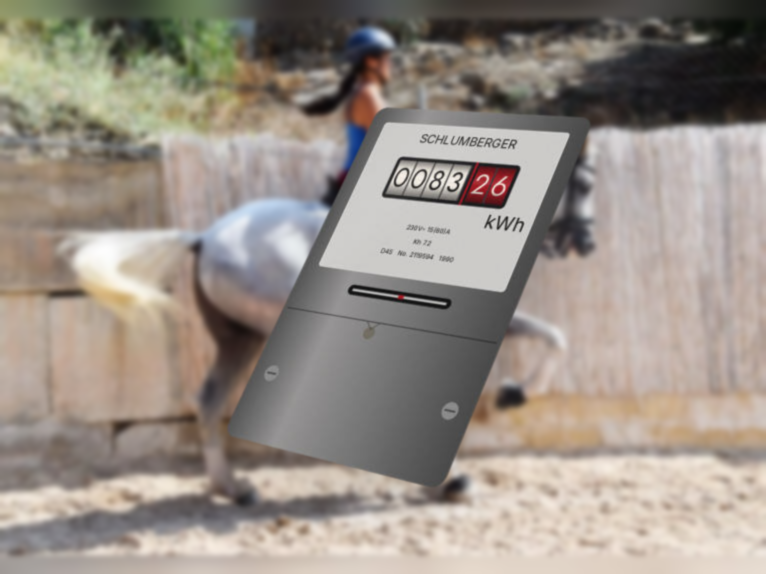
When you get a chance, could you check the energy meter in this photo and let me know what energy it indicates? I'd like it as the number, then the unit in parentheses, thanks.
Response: 83.26 (kWh)
